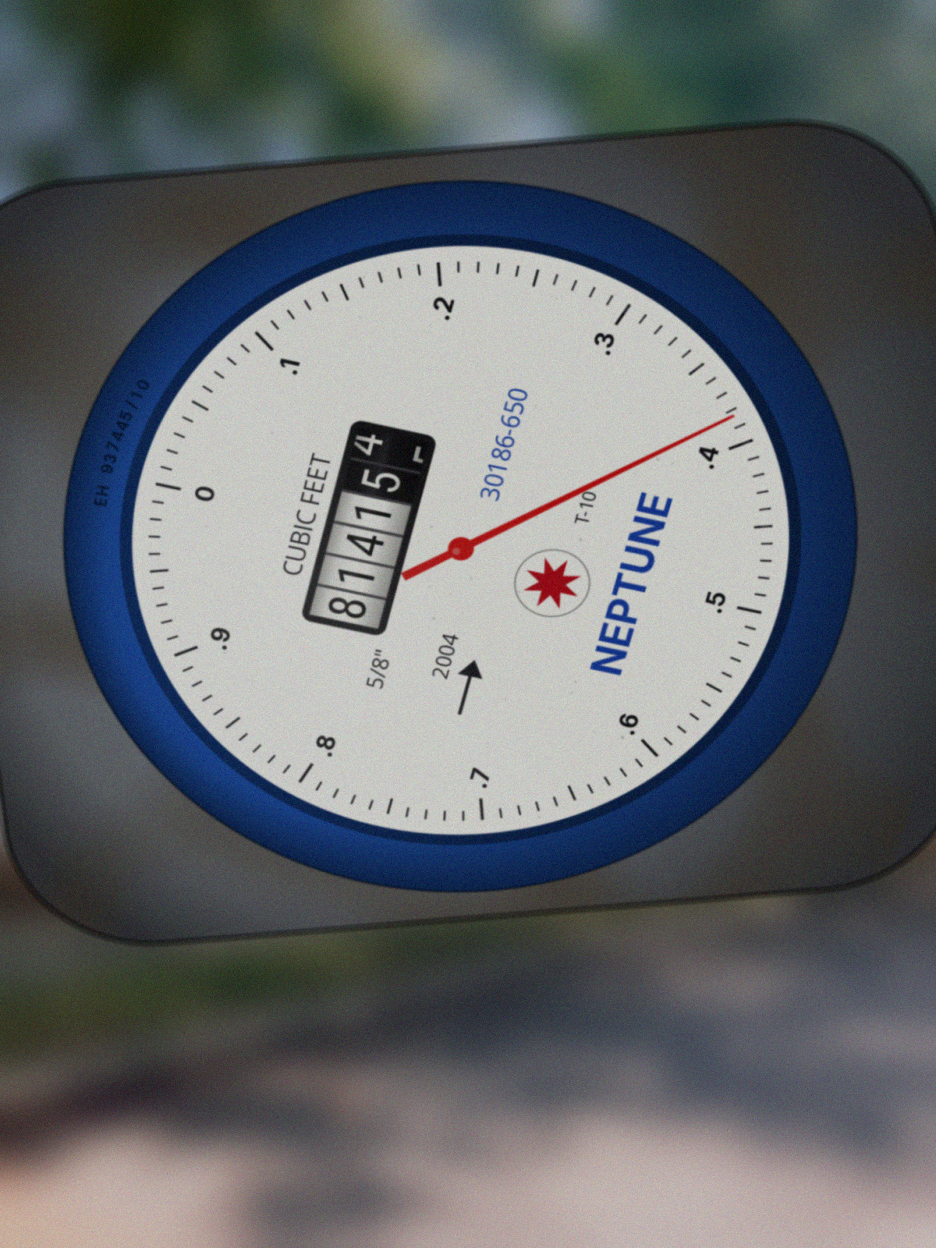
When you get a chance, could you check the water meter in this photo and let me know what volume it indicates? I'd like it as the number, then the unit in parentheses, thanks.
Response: 814154.38 (ft³)
